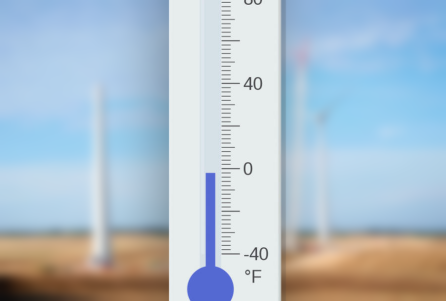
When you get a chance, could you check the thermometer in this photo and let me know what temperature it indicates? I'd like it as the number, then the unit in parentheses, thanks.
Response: -2 (°F)
